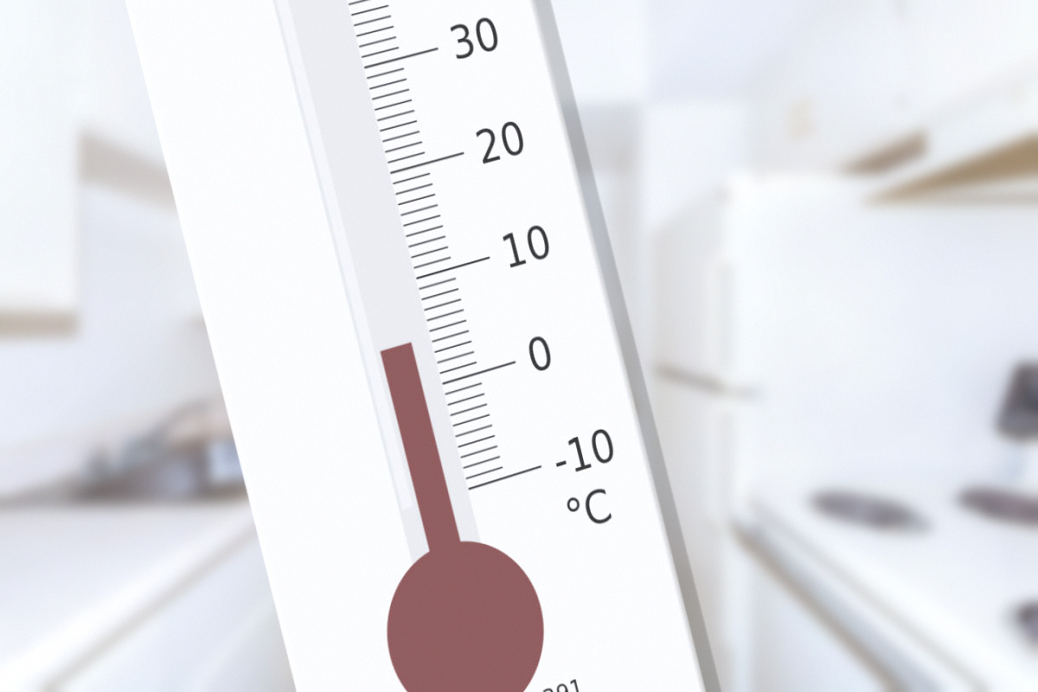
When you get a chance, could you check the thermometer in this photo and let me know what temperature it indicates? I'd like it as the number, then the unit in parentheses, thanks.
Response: 4.5 (°C)
